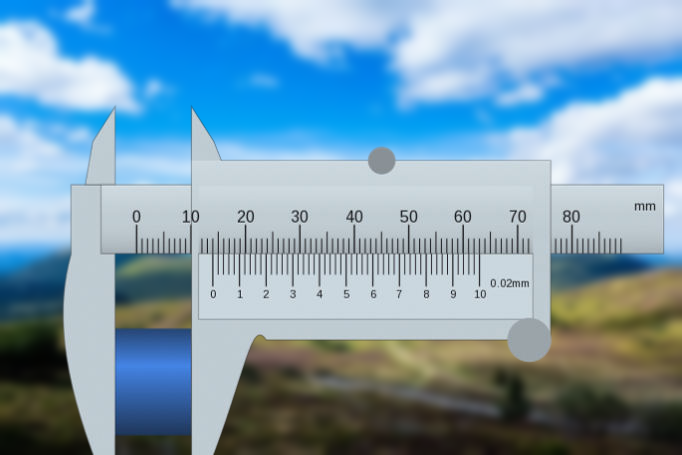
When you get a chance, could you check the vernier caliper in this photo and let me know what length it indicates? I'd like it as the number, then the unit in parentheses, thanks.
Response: 14.0 (mm)
